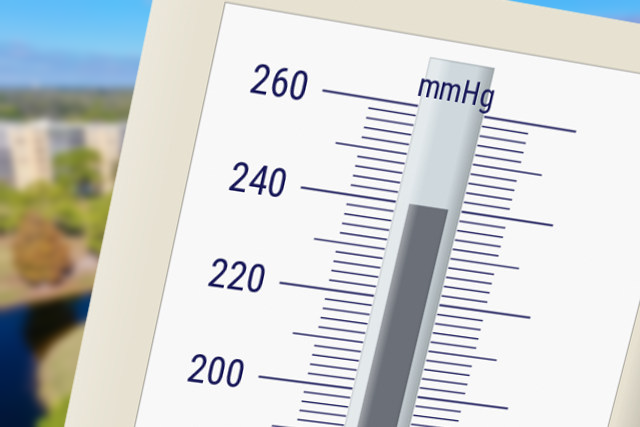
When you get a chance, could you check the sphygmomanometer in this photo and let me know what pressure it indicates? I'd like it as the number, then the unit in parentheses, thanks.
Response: 240 (mmHg)
